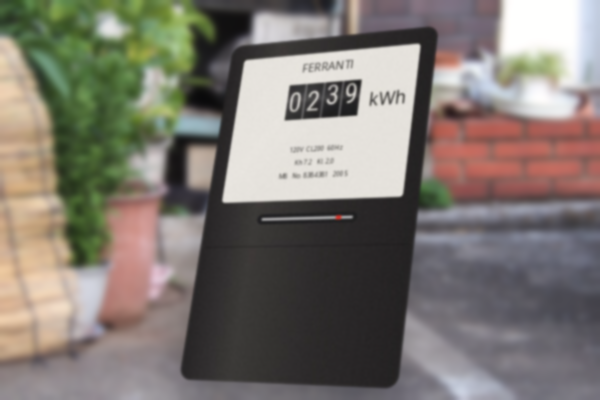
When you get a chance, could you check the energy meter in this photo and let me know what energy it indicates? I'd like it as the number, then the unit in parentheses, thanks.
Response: 239 (kWh)
